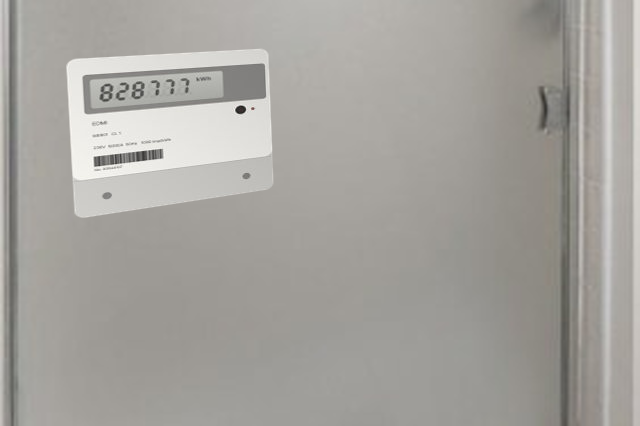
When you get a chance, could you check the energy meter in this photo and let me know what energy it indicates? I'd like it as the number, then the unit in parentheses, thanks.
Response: 828777 (kWh)
